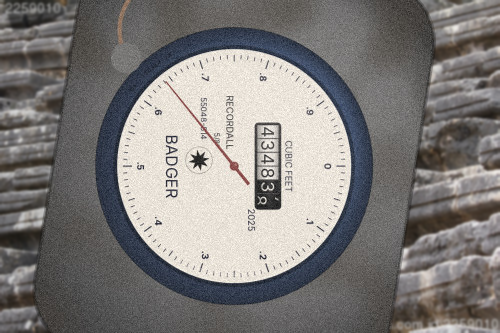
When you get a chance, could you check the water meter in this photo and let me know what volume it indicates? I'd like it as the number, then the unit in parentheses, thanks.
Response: 434837.64 (ft³)
